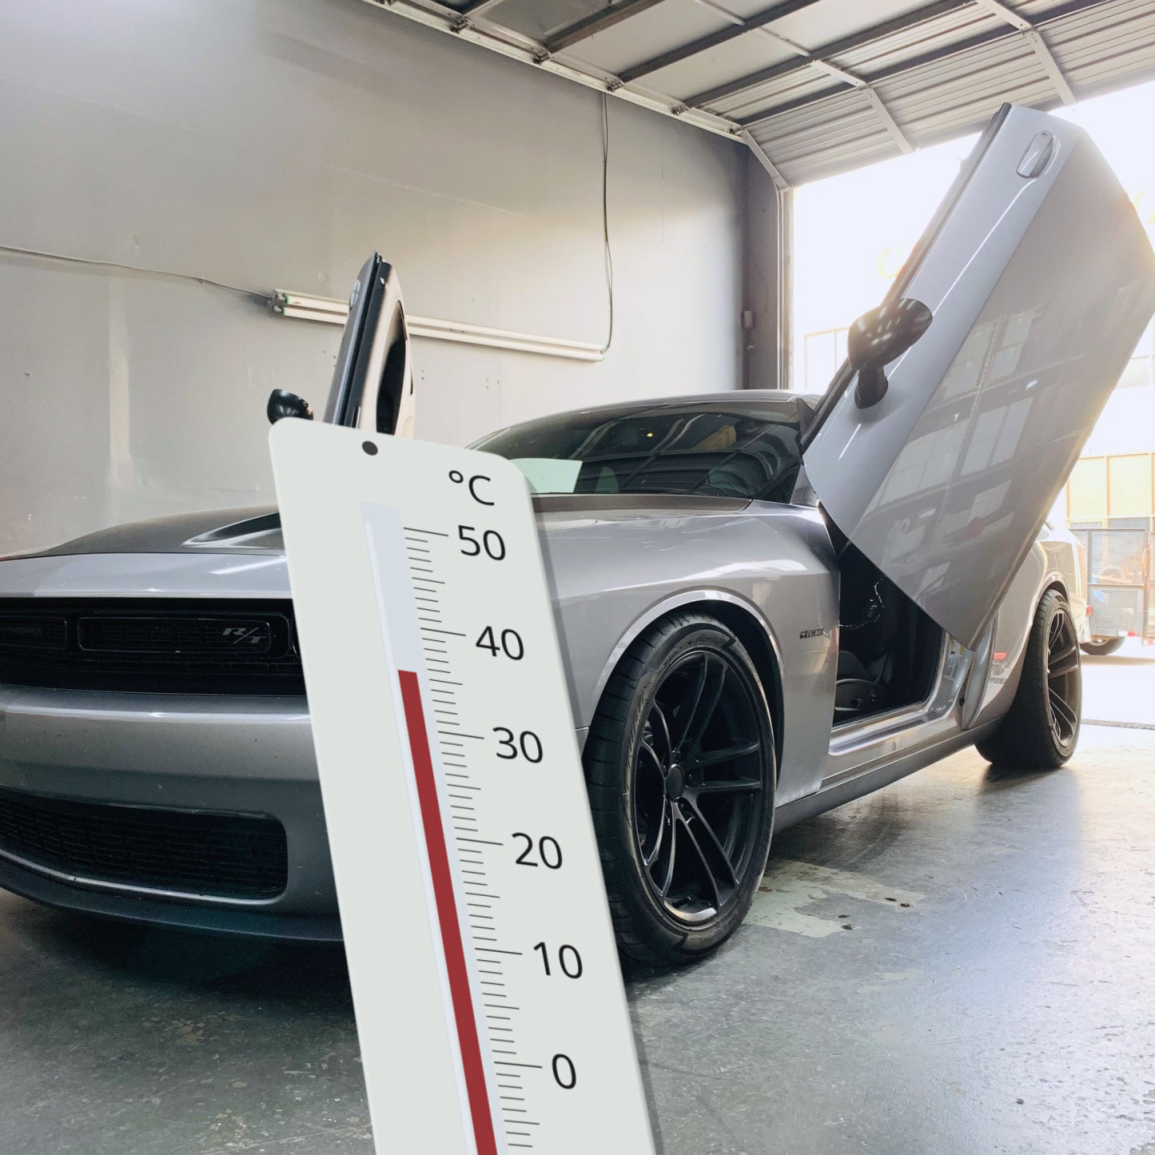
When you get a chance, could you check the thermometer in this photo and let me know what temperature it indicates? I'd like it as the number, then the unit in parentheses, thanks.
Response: 35.5 (°C)
